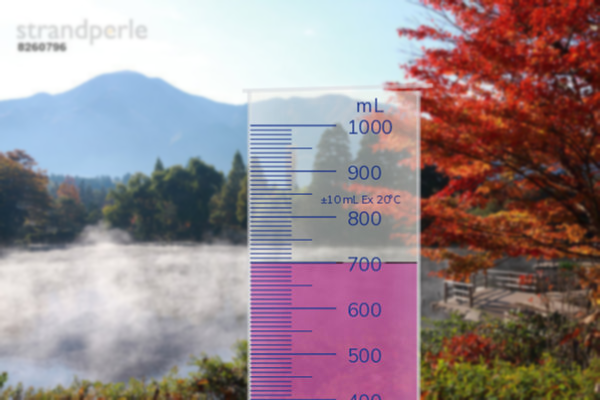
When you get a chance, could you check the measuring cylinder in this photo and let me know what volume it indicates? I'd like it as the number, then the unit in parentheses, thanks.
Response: 700 (mL)
